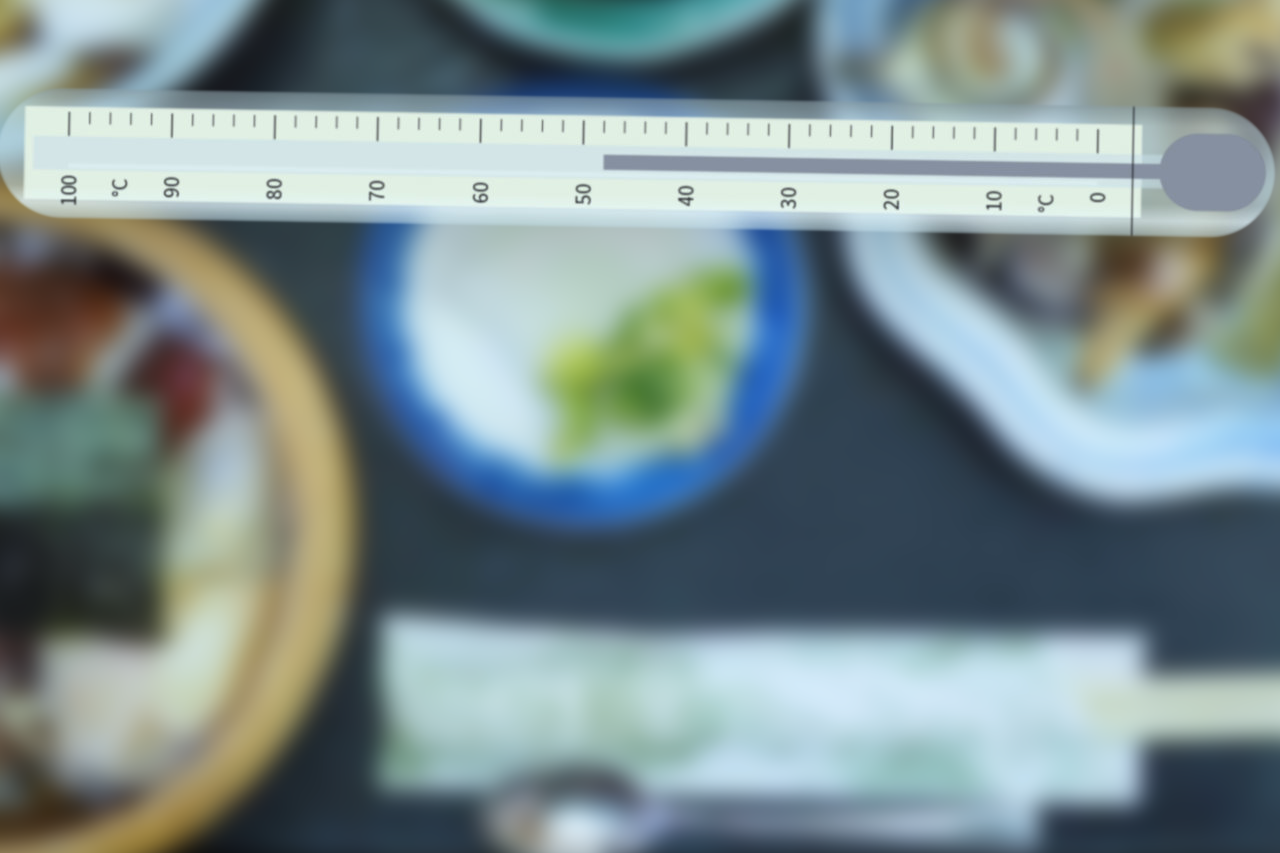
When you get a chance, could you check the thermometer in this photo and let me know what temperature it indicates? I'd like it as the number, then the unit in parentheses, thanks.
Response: 48 (°C)
